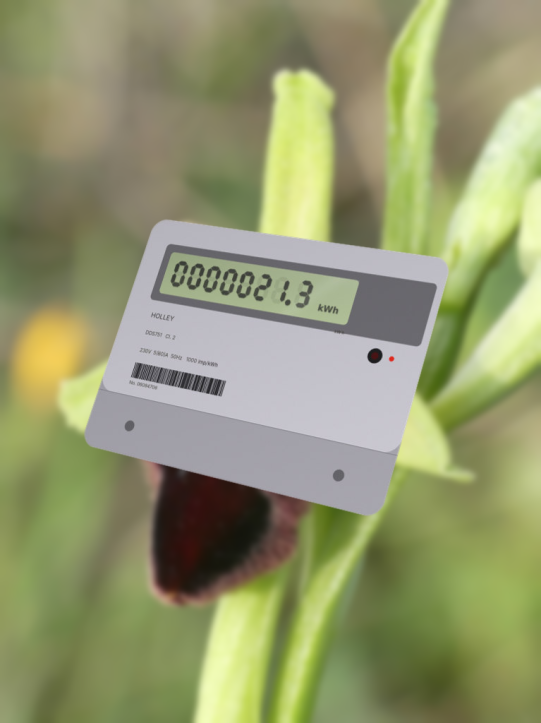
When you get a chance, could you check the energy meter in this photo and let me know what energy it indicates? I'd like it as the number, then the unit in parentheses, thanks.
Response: 21.3 (kWh)
